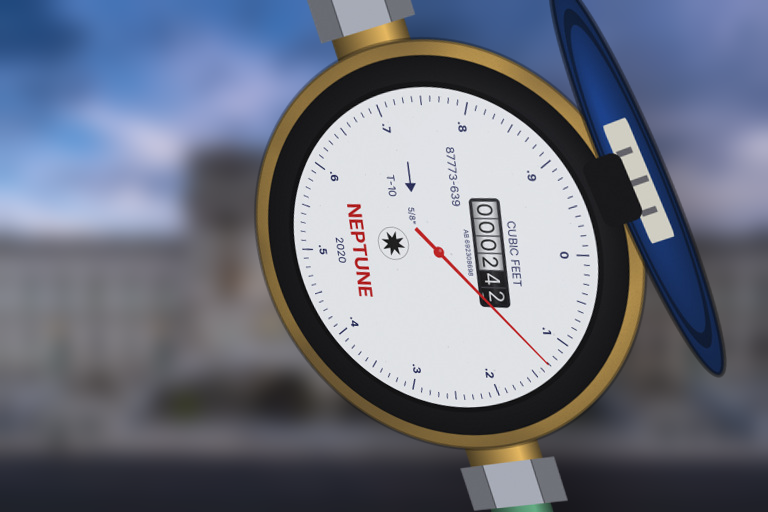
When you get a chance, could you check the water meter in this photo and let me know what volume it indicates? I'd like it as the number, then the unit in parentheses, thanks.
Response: 242.13 (ft³)
